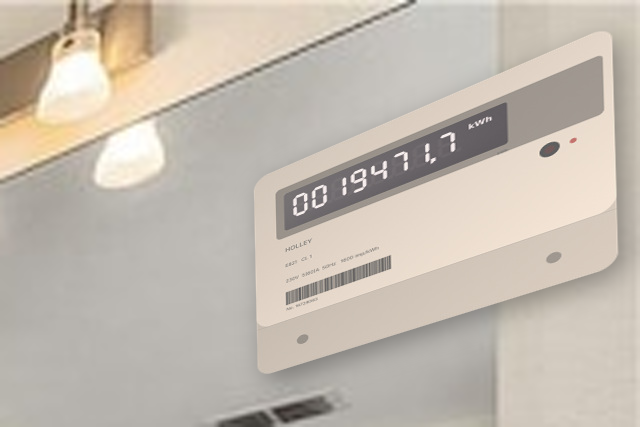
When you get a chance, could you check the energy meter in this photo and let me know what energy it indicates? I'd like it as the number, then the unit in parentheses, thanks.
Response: 19471.7 (kWh)
